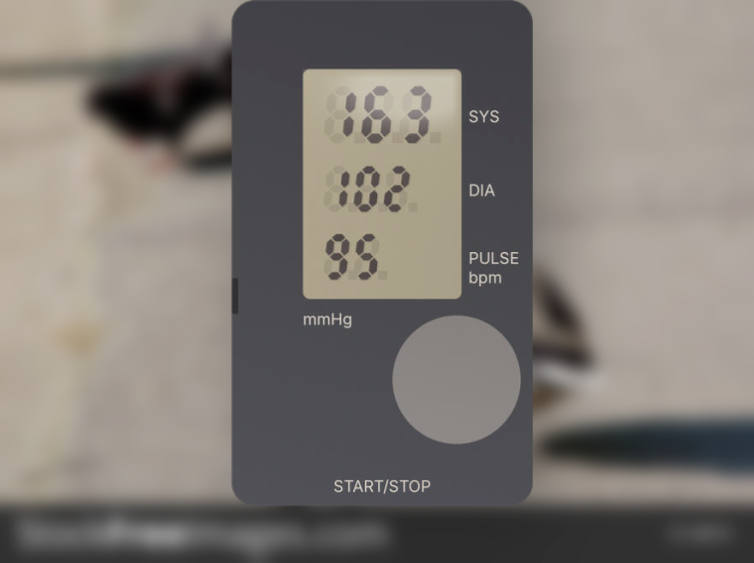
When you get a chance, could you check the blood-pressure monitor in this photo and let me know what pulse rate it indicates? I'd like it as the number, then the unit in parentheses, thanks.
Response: 95 (bpm)
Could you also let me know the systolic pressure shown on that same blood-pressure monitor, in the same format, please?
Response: 163 (mmHg)
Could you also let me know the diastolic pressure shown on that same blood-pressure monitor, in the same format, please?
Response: 102 (mmHg)
